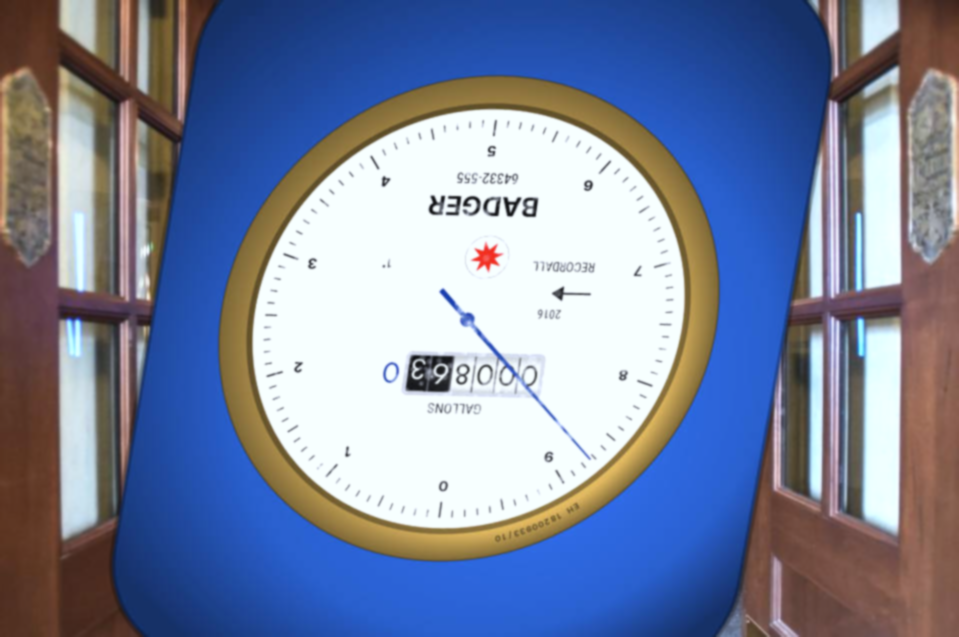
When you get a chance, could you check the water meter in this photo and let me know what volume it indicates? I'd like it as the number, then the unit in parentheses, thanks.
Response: 8628.7 (gal)
